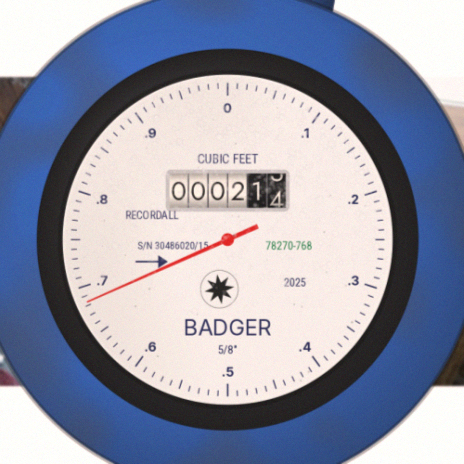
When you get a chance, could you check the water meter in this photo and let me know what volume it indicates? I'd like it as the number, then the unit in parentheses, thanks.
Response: 213.68 (ft³)
